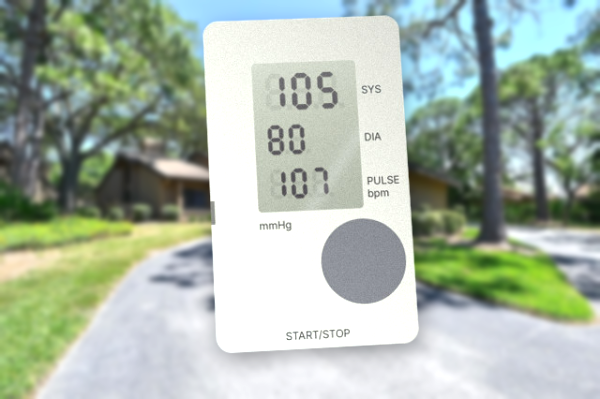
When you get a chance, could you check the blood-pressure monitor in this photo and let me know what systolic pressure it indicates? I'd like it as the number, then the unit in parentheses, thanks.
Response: 105 (mmHg)
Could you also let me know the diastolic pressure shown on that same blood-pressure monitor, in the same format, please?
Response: 80 (mmHg)
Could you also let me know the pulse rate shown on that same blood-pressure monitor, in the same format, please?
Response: 107 (bpm)
